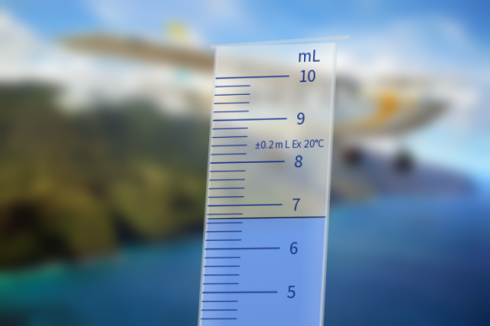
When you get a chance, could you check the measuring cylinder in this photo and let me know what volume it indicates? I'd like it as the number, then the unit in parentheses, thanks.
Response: 6.7 (mL)
